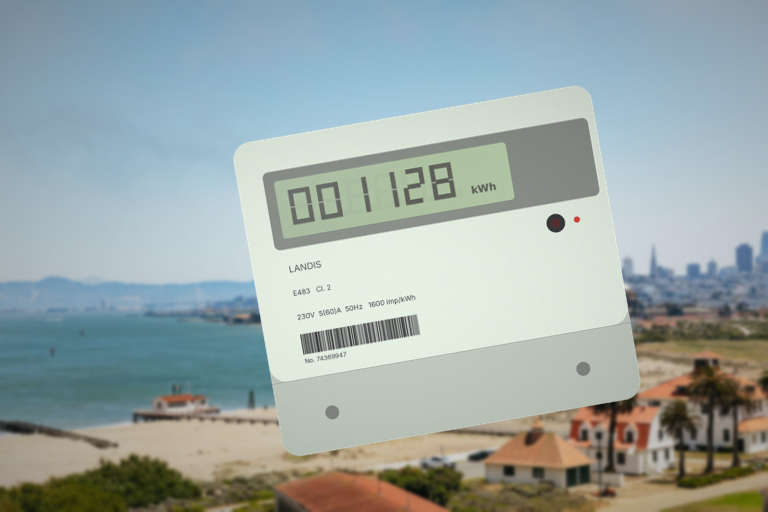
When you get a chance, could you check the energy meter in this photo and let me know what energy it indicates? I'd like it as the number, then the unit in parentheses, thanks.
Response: 1128 (kWh)
